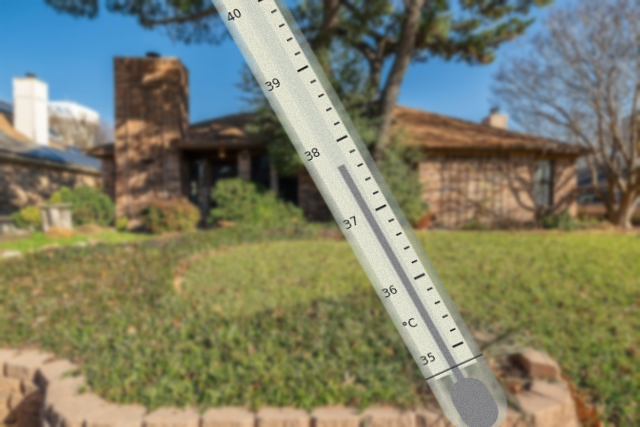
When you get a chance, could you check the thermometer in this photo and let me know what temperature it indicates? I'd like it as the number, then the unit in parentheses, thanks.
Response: 37.7 (°C)
